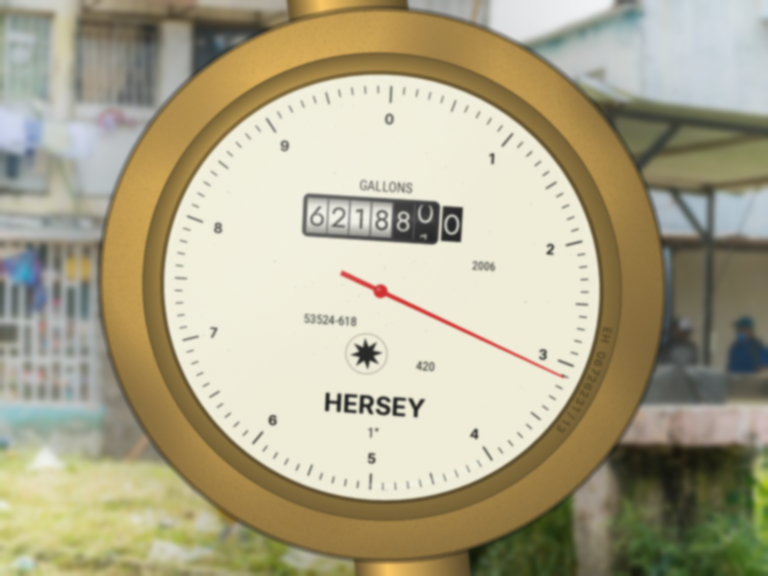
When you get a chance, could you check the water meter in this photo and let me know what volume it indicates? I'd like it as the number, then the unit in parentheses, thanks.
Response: 6218803.1 (gal)
